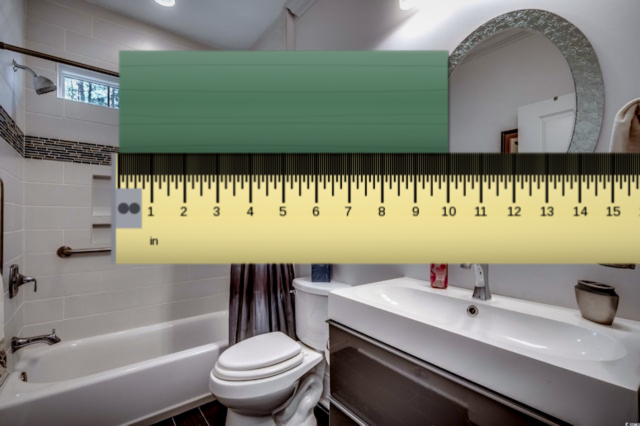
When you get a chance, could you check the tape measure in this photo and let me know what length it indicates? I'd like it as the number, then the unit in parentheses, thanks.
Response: 10 (in)
